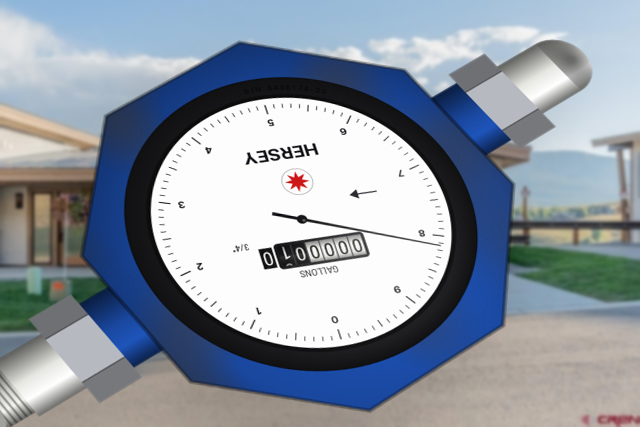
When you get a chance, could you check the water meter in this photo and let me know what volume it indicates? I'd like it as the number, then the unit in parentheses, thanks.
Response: 8.1 (gal)
